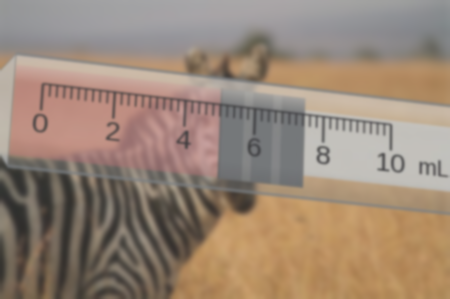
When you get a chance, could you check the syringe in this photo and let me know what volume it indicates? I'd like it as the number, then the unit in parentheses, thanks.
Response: 5 (mL)
